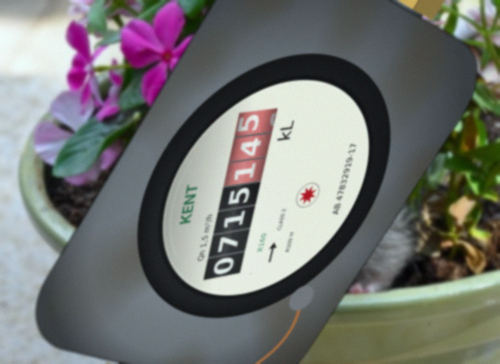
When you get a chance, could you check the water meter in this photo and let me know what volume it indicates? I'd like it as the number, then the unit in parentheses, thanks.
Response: 715.145 (kL)
